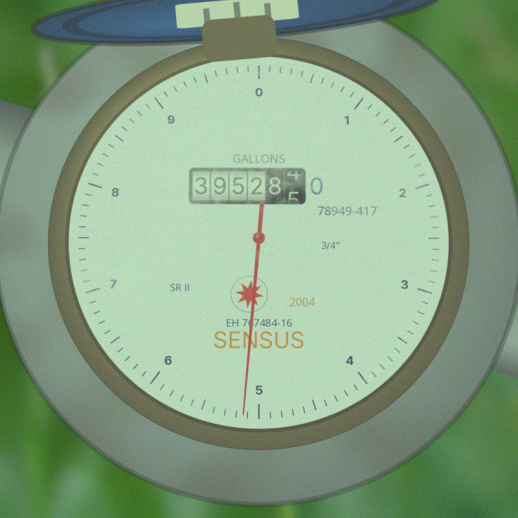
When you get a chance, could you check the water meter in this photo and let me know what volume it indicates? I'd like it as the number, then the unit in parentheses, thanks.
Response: 3952845.1 (gal)
